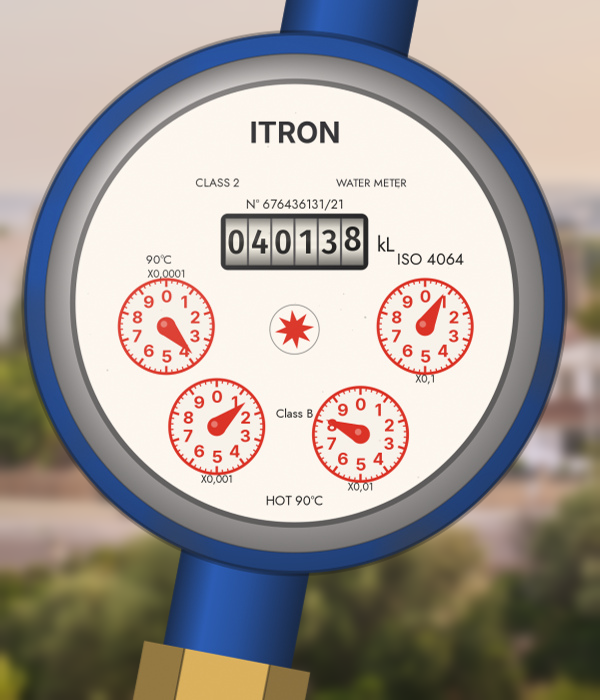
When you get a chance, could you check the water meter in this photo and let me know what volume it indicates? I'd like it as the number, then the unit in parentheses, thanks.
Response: 40138.0813 (kL)
